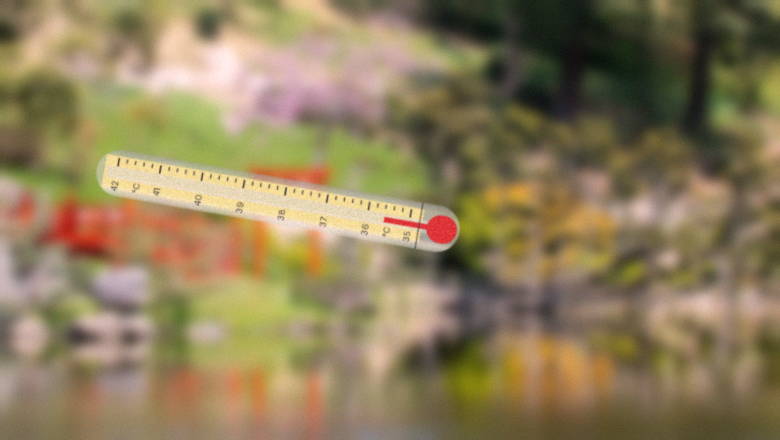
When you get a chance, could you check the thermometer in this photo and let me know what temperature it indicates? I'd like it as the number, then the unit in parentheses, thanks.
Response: 35.6 (°C)
